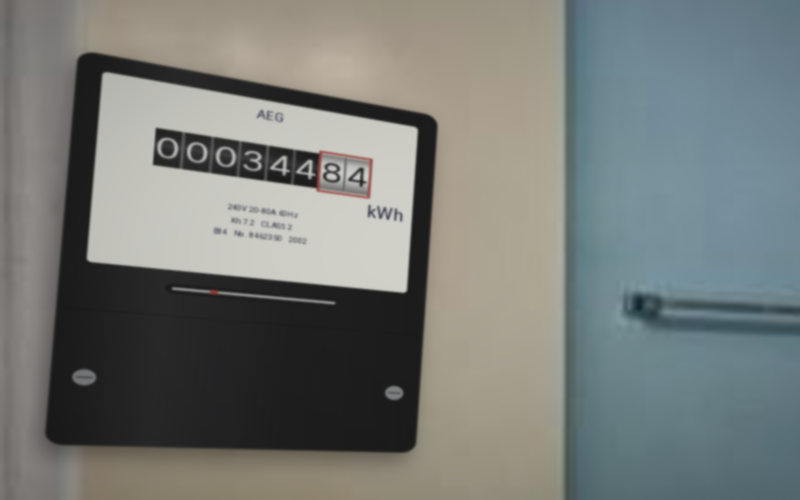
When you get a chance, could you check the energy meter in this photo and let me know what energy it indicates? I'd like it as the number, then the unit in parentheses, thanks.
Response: 344.84 (kWh)
